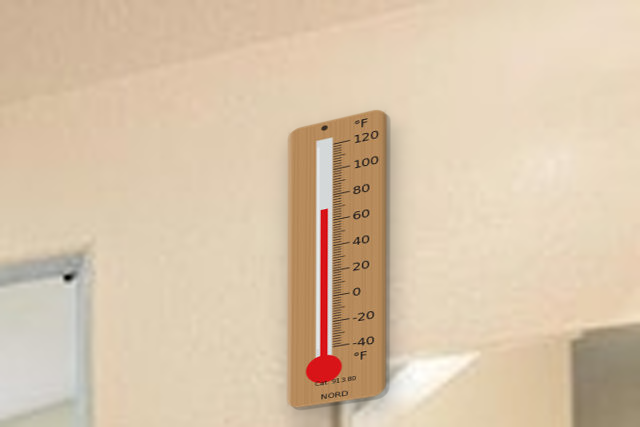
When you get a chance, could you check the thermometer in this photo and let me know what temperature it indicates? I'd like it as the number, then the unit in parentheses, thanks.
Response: 70 (°F)
